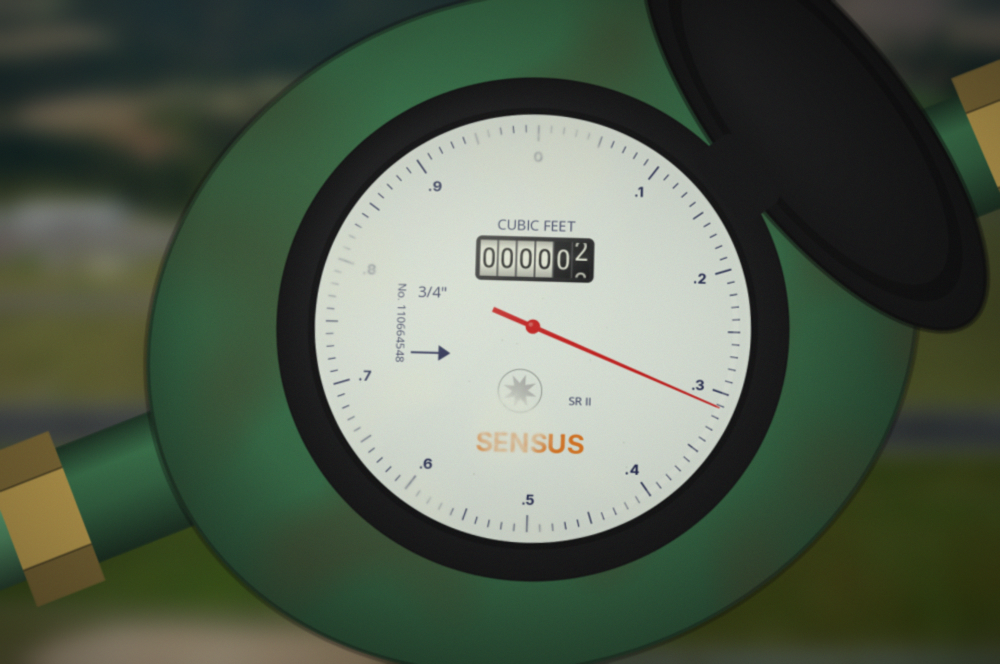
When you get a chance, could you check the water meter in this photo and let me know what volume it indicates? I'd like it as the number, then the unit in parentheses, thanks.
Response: 2.31 (ft³)
